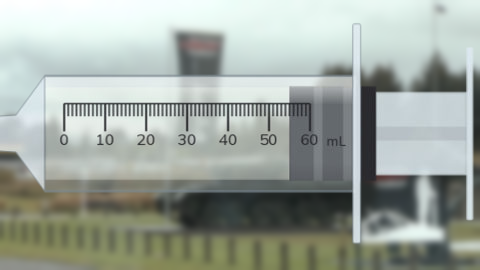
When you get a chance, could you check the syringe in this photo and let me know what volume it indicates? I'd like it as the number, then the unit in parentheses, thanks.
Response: 55 (mL)
